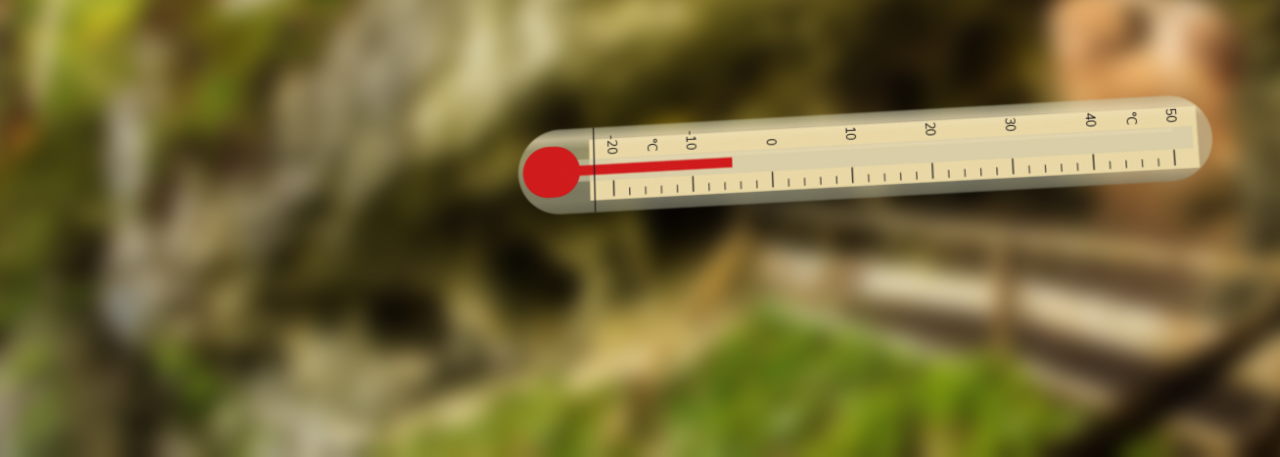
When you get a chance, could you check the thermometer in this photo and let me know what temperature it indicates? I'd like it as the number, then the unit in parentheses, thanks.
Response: -5 (°C)
